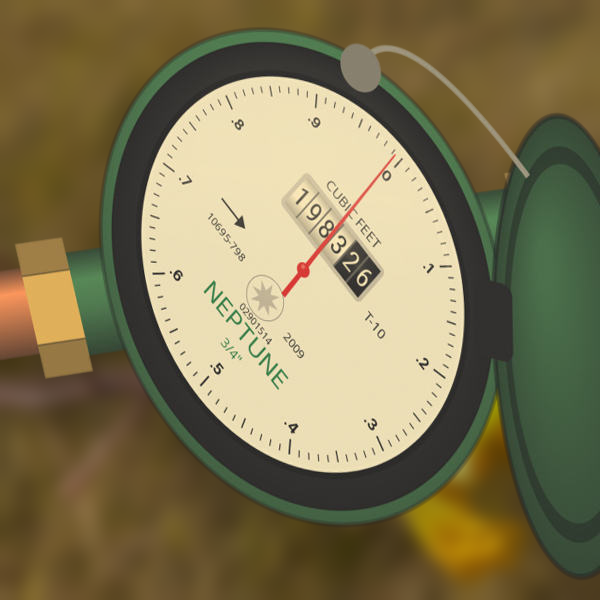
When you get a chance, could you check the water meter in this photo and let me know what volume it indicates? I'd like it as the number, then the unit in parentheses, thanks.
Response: 198325.99 (ft³)
